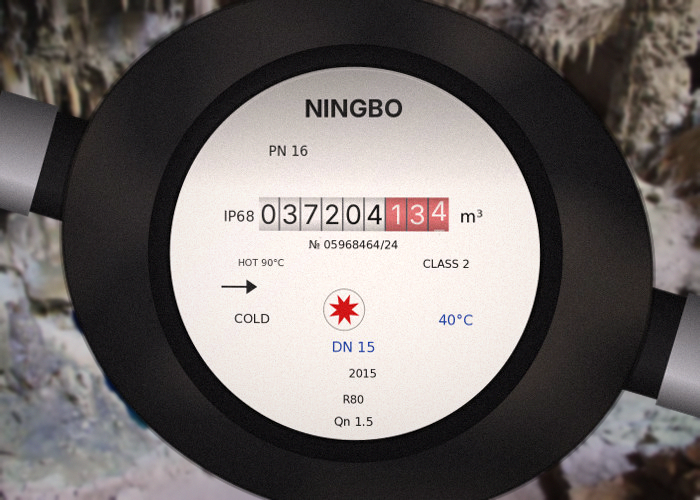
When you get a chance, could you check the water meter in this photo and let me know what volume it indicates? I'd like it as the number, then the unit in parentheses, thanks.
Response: 37204.134 (m³)
